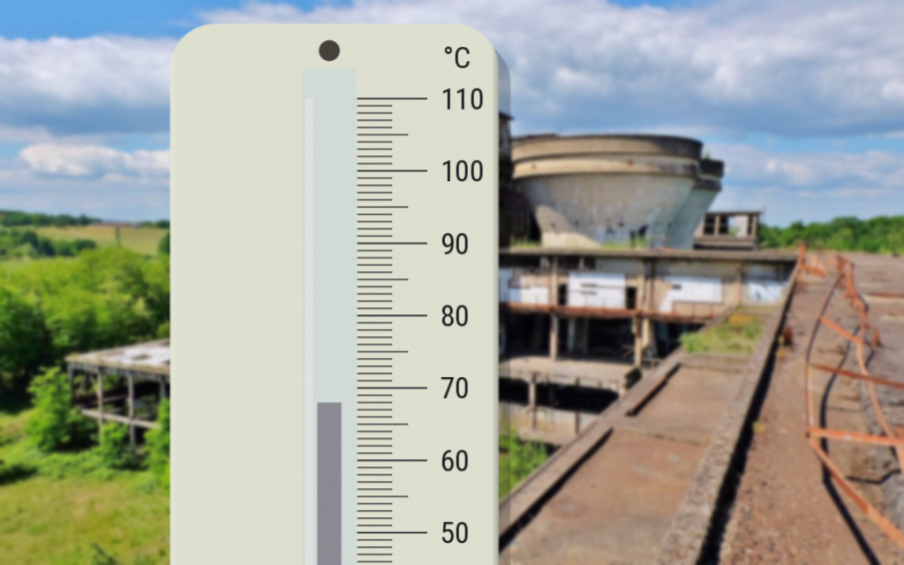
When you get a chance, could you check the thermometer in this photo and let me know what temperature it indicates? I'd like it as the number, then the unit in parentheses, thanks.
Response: 68 (°C)
